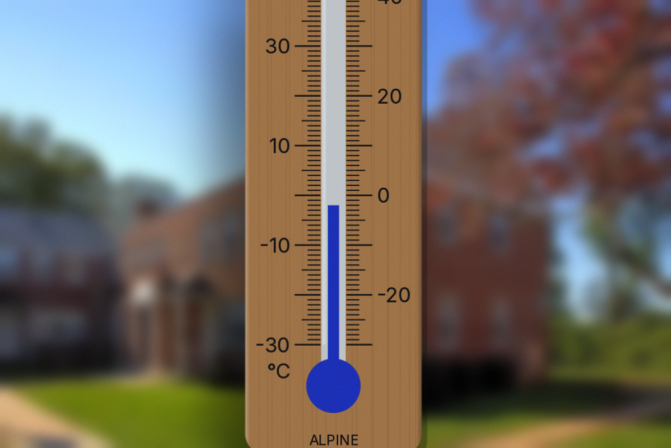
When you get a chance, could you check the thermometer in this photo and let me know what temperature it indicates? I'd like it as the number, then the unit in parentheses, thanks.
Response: -2 (°C)
